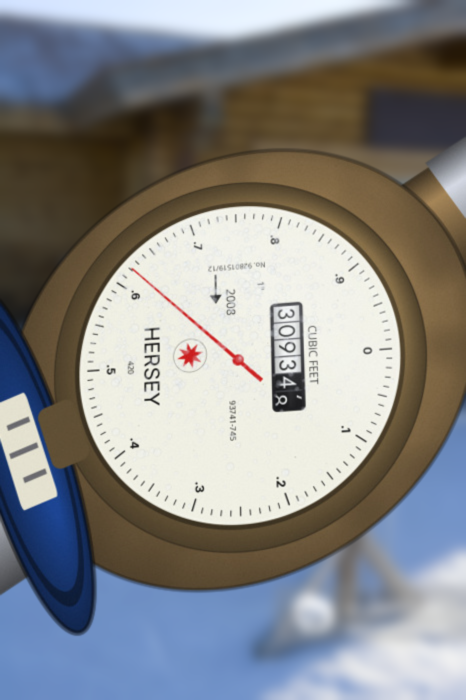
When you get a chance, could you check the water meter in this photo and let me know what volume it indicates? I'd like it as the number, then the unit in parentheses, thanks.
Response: 309347.62 (ft³)
